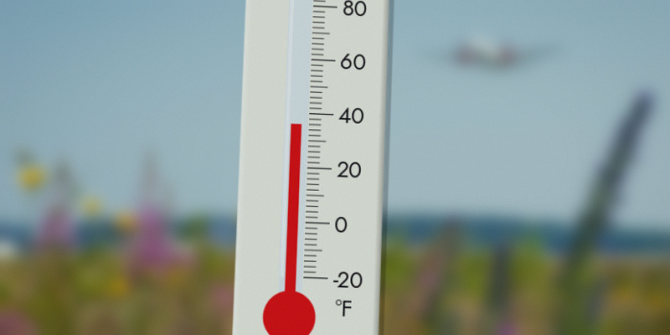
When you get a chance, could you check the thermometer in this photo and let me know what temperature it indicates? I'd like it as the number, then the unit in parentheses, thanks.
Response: 36 (°F)
